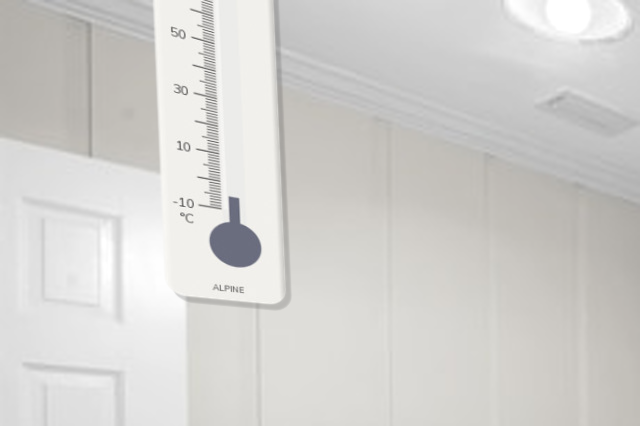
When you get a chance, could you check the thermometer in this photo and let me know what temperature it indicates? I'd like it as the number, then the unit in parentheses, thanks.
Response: -5 (°C)
